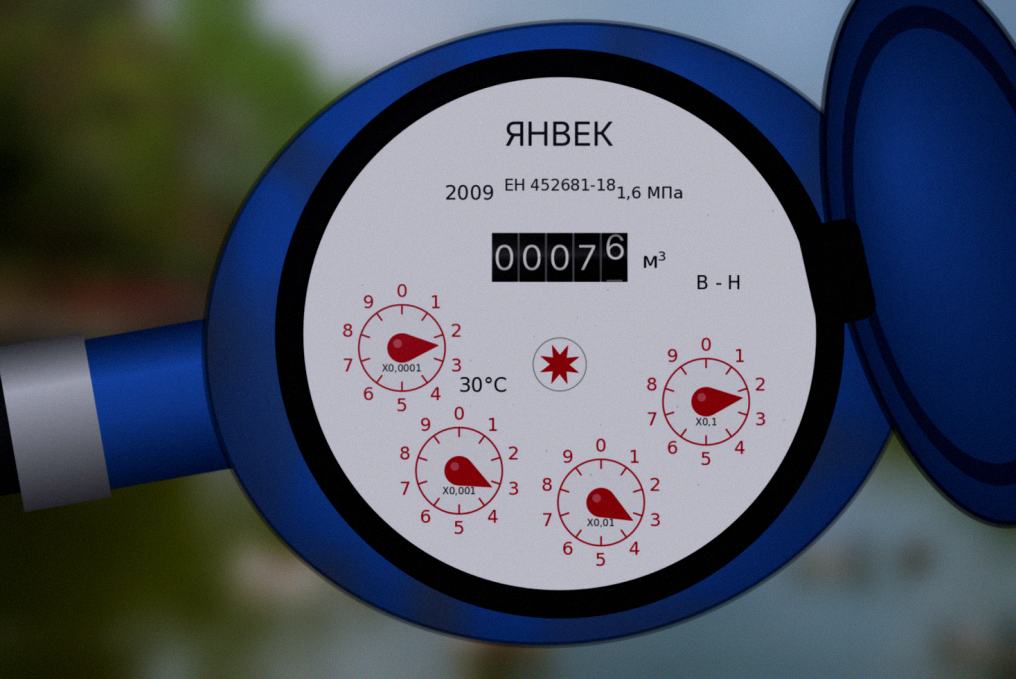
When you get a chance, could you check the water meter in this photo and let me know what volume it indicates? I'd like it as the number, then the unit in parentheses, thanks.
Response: 76.2332 (m³)
